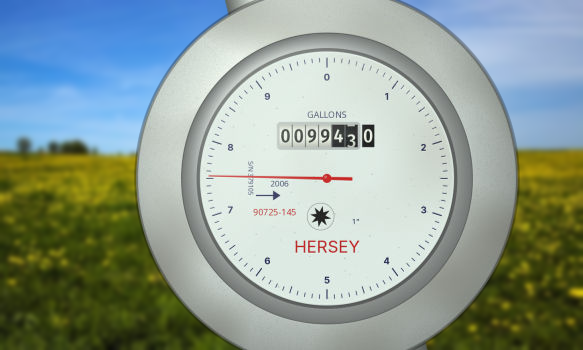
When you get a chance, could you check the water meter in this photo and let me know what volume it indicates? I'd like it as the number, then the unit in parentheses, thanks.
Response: 99427.5 (gal)
